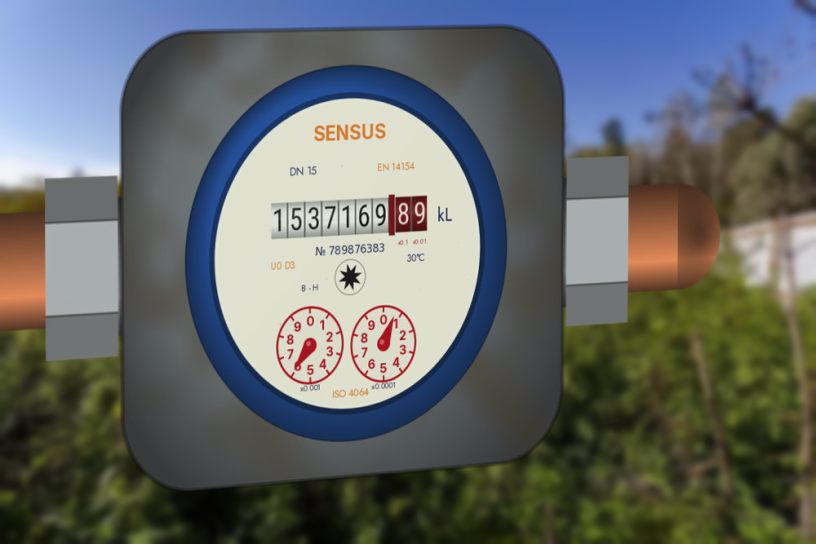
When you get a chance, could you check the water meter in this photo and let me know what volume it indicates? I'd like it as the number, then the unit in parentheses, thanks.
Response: 1537169.8960 (kL)
